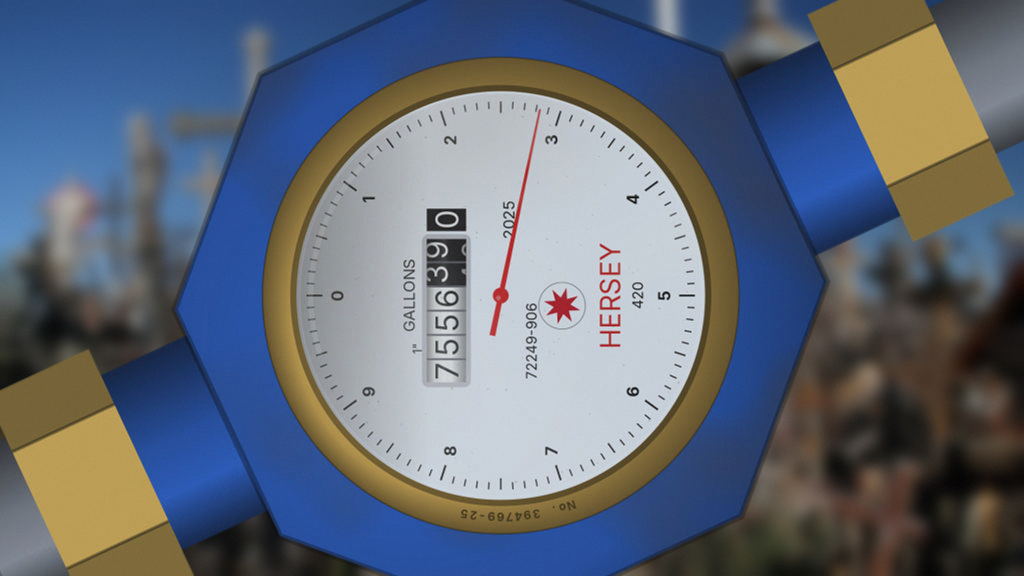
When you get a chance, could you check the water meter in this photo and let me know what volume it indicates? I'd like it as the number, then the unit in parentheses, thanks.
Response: 7556392.8 (gal)
